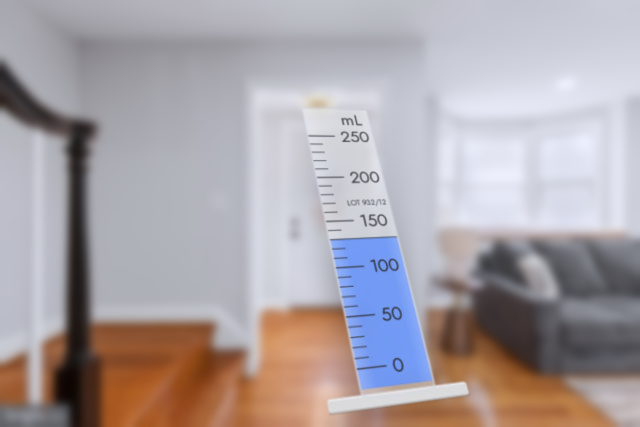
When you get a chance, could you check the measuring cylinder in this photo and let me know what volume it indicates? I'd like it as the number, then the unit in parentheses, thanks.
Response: 130 (mL)
